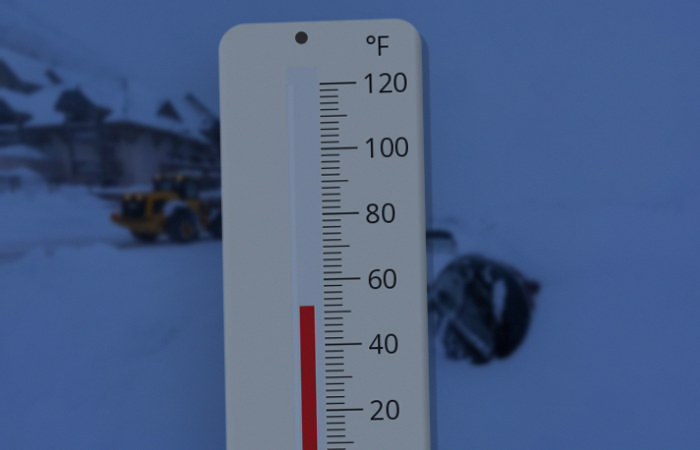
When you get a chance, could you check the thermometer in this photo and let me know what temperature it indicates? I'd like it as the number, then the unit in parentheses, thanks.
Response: 52 (°F)
